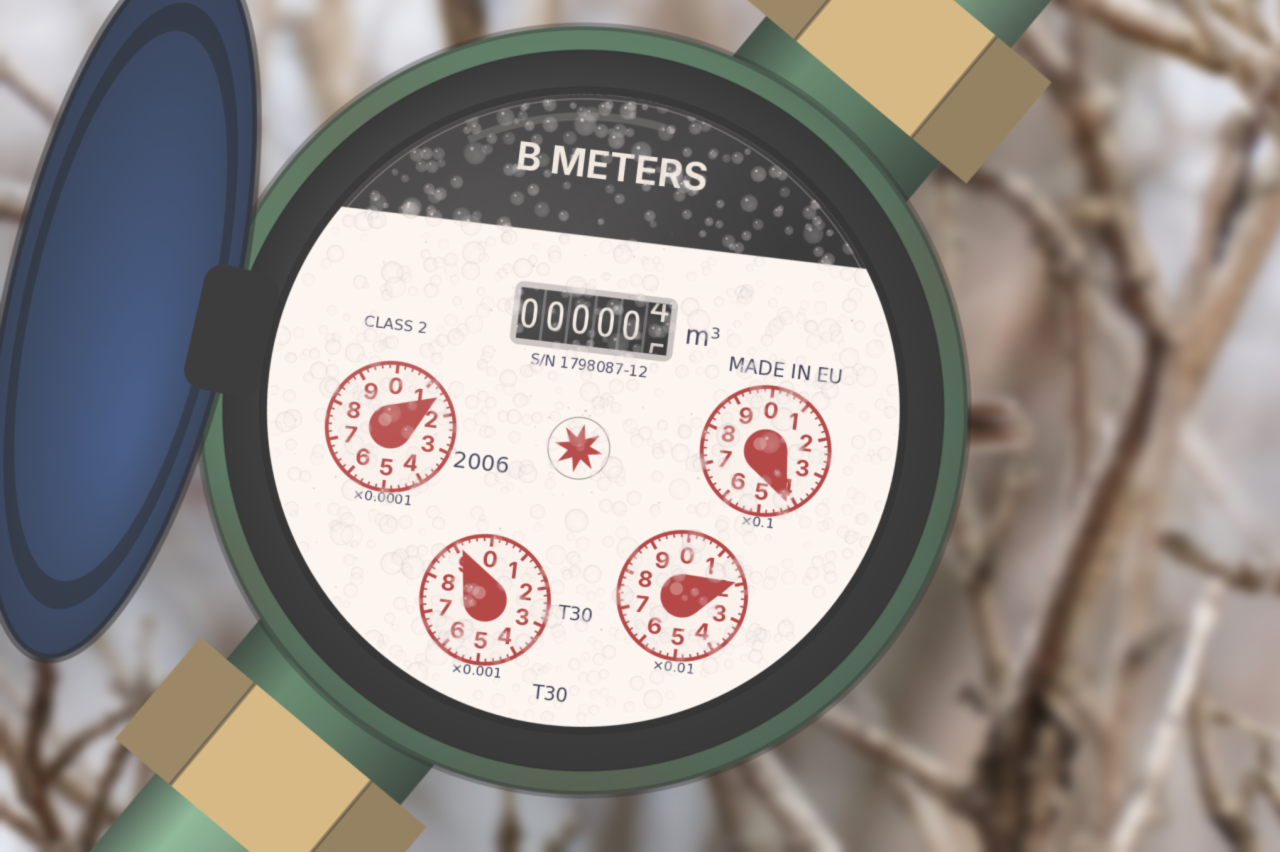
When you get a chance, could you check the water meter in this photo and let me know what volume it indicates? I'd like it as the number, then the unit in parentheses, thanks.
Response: 4.4191 (m³)
